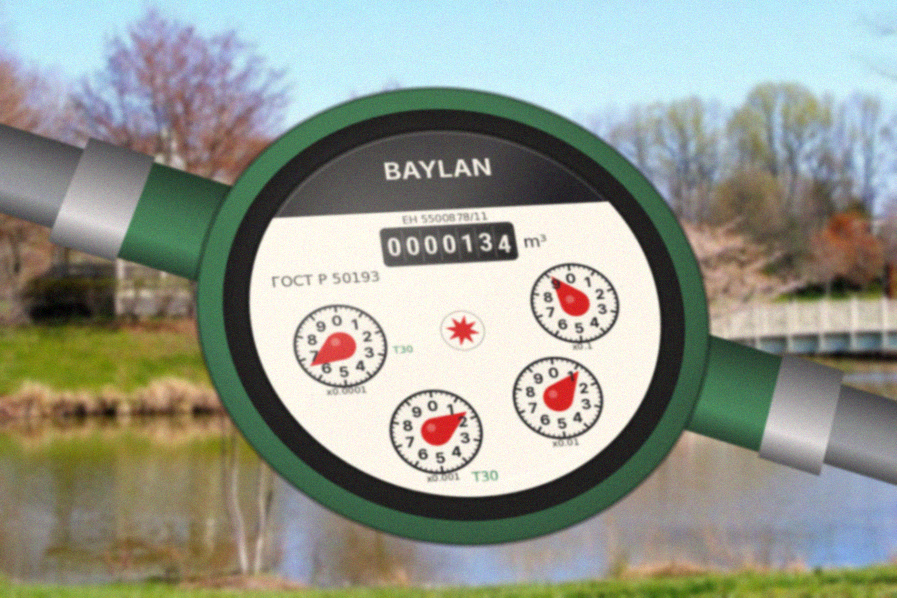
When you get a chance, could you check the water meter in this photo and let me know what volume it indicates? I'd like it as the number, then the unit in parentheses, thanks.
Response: 133.9116 (m³)
